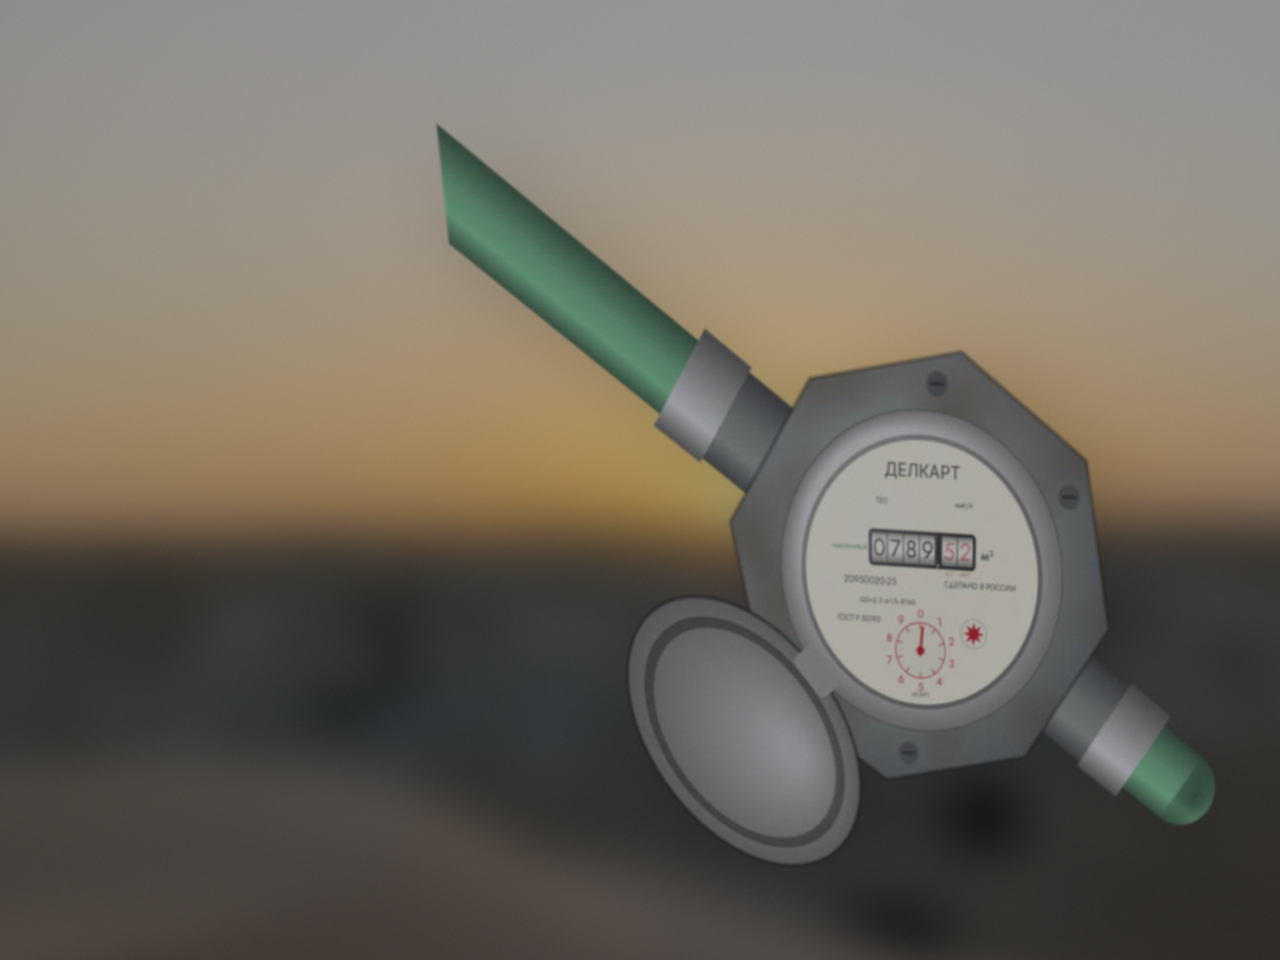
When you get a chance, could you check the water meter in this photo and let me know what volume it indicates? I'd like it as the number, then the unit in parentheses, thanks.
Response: 789.520 (m³)
